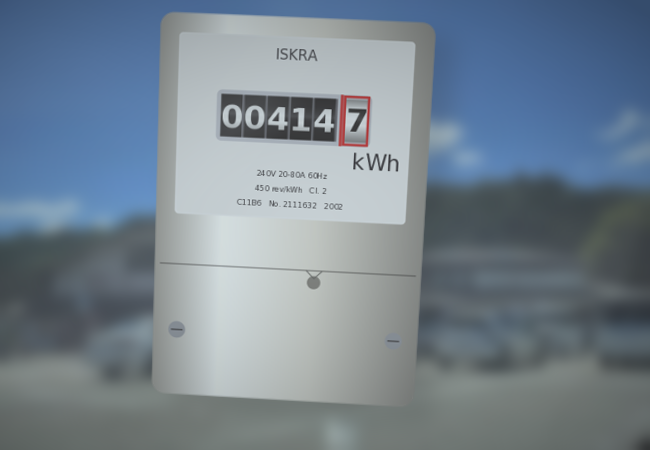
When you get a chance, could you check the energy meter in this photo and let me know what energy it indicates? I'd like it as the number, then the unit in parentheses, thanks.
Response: 414.7 (kWh)
